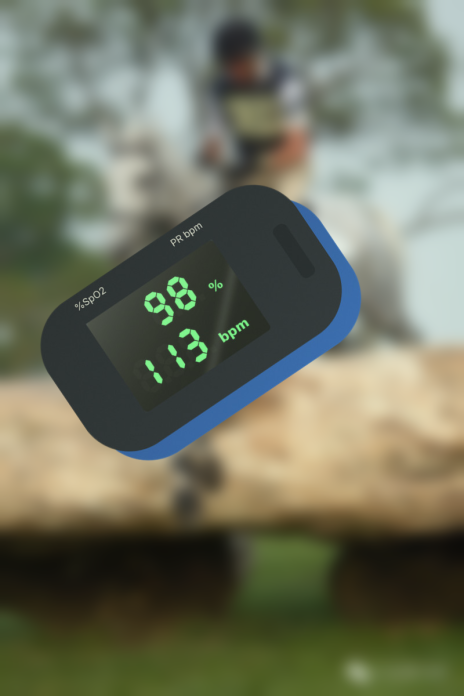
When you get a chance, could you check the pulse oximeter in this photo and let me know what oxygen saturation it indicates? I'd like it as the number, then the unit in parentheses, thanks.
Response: 98 (%)
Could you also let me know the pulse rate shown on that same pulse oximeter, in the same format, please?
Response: 113 (bpm)
